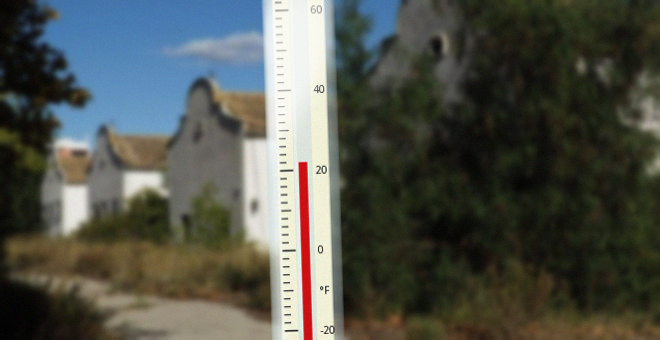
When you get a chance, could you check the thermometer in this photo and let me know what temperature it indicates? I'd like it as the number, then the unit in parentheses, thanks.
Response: 22 (°F)
